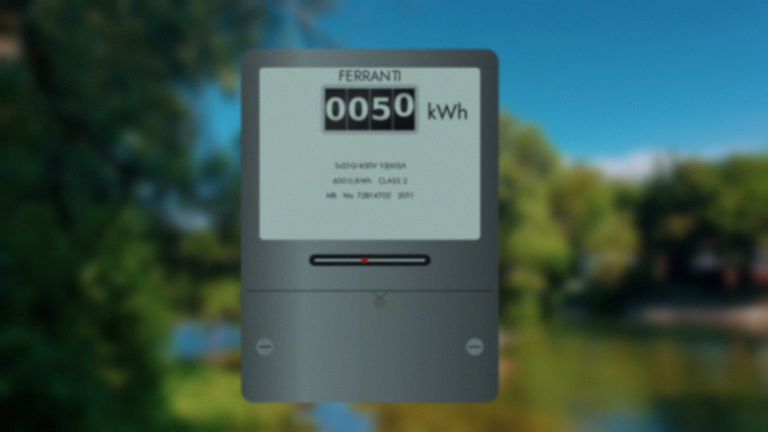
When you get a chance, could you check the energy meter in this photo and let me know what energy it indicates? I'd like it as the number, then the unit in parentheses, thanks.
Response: 50 (kWh)
